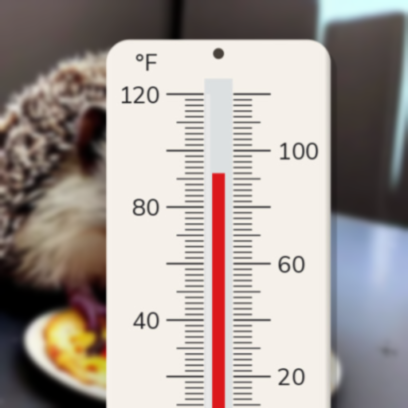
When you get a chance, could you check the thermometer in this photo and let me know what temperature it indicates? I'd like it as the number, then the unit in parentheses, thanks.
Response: 92 (°F)
